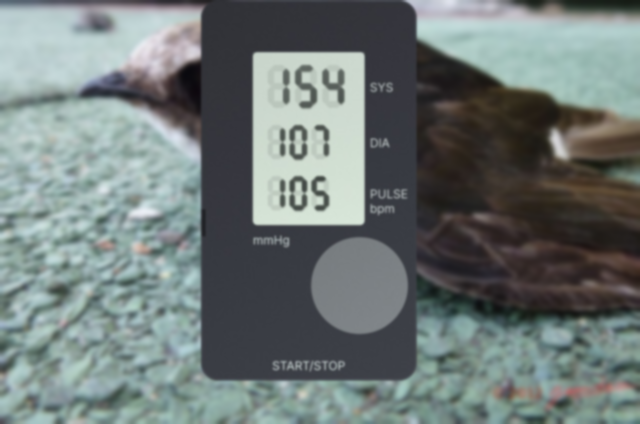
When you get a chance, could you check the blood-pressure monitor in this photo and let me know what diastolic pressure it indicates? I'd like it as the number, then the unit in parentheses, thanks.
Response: 107 (mmHg)
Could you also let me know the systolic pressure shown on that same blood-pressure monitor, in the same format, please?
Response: 154 (mmHg)
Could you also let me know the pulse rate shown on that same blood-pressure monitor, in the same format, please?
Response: 105 (bpm)
